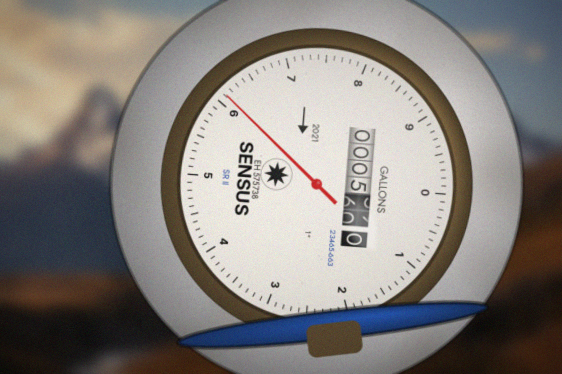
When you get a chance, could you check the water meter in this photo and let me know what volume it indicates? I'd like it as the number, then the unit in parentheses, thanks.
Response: 5596.1 (gal)
